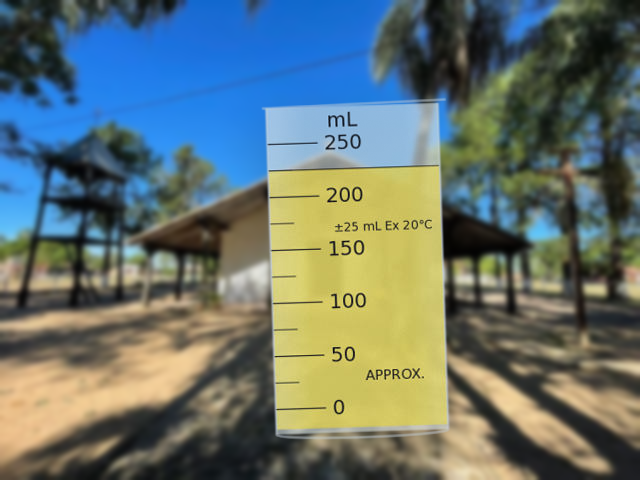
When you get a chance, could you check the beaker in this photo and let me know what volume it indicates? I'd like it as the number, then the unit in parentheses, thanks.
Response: 225 (mL)
